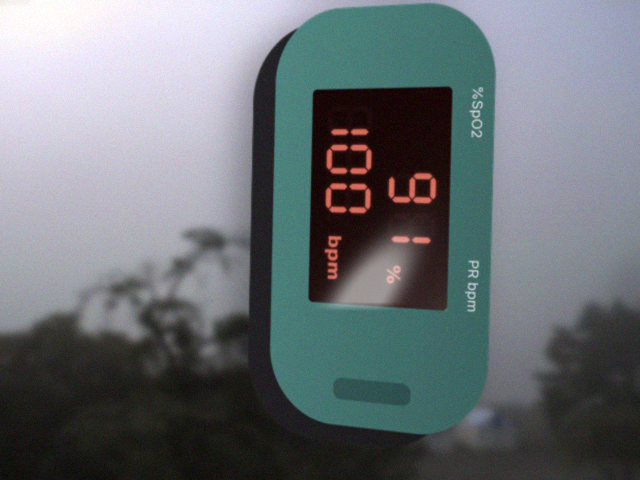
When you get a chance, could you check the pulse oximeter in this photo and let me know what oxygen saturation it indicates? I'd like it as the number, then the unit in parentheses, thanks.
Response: 91 (%)
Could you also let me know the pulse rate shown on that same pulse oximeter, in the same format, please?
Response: 100 (bpm)
